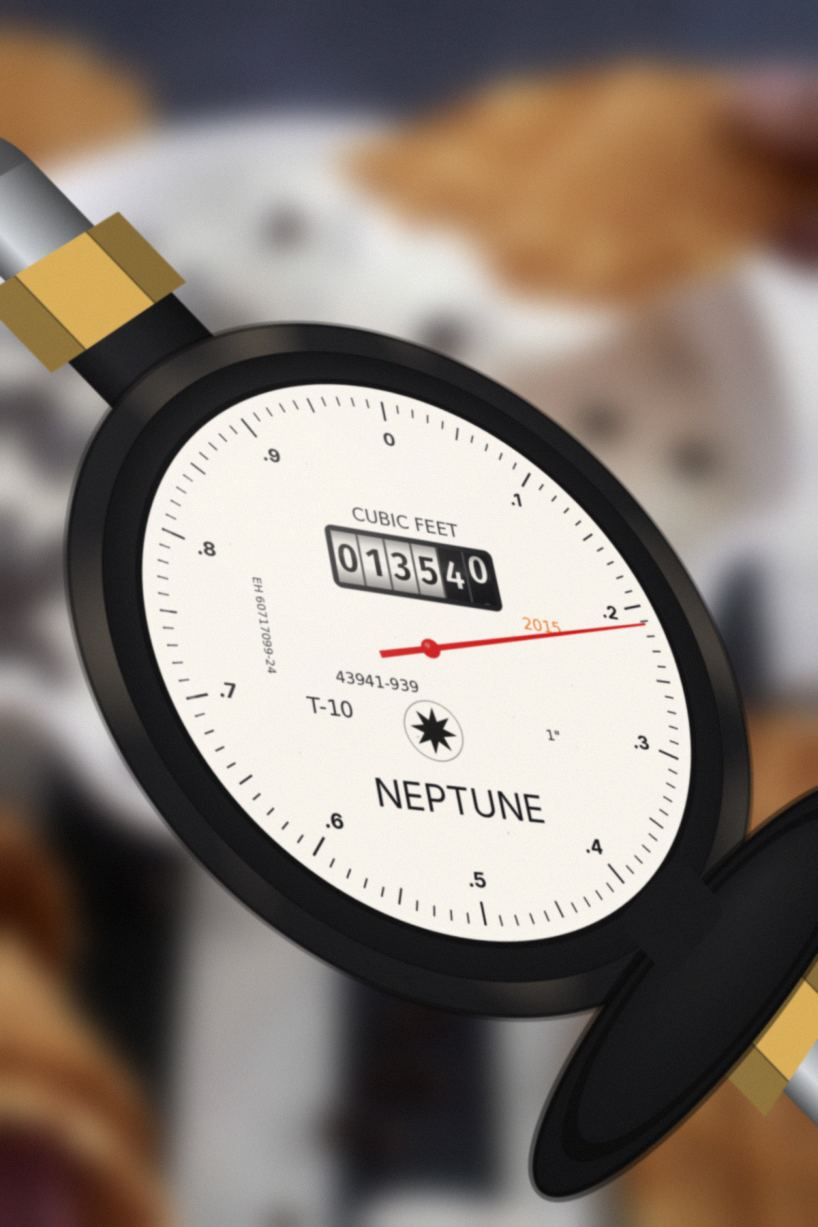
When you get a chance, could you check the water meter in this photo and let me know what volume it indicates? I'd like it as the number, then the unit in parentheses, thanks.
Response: 13540.21 (ft³)
